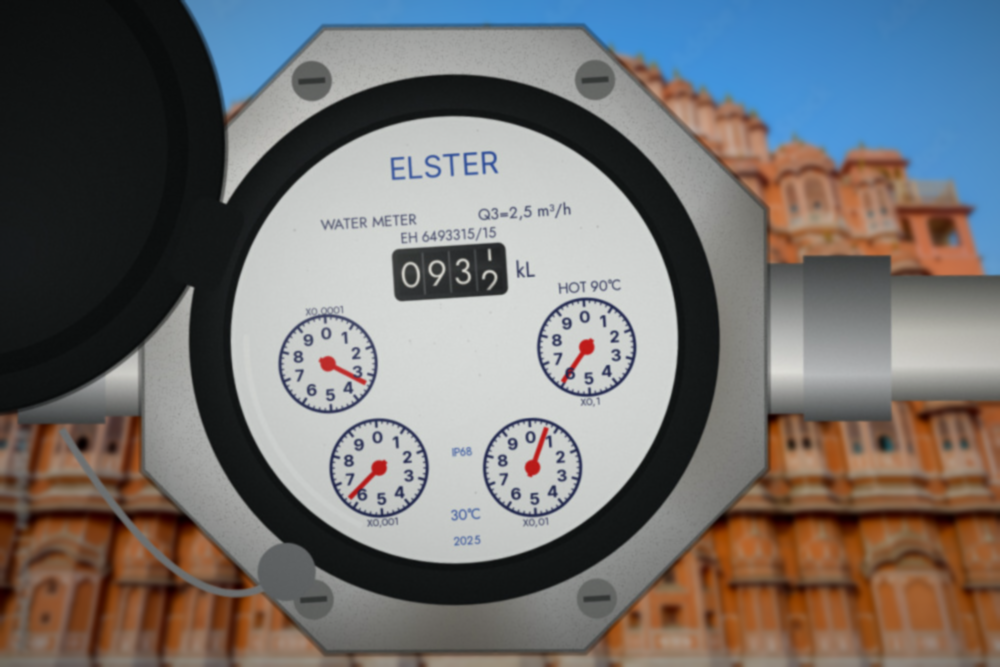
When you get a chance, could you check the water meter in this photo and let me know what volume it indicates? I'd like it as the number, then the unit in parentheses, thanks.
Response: 931.6063 (kL)
